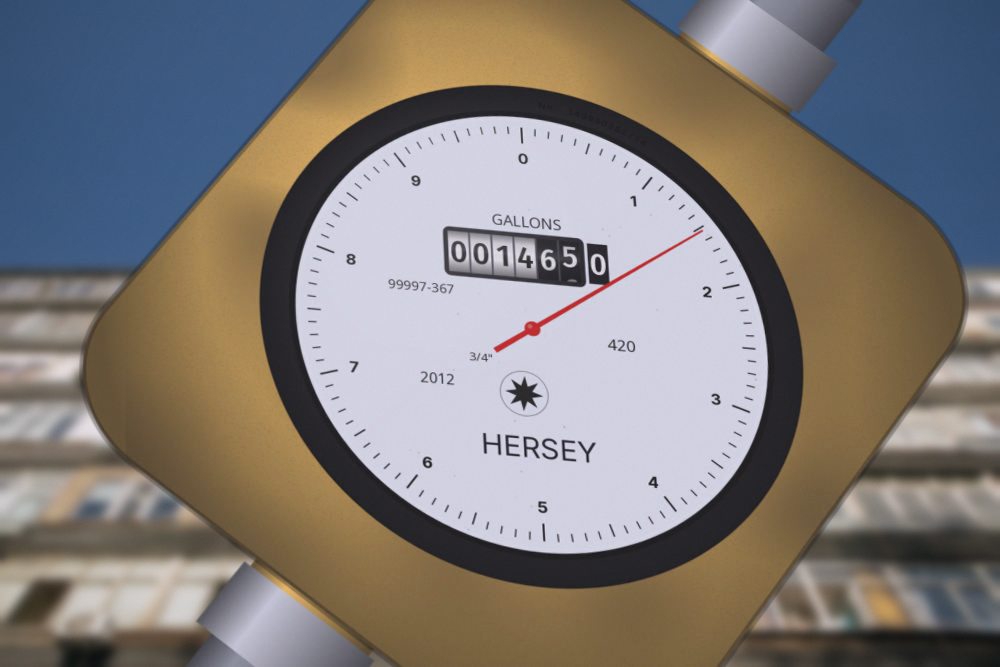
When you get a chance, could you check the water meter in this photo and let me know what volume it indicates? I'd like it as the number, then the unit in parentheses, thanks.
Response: 14651.5 (gal)
